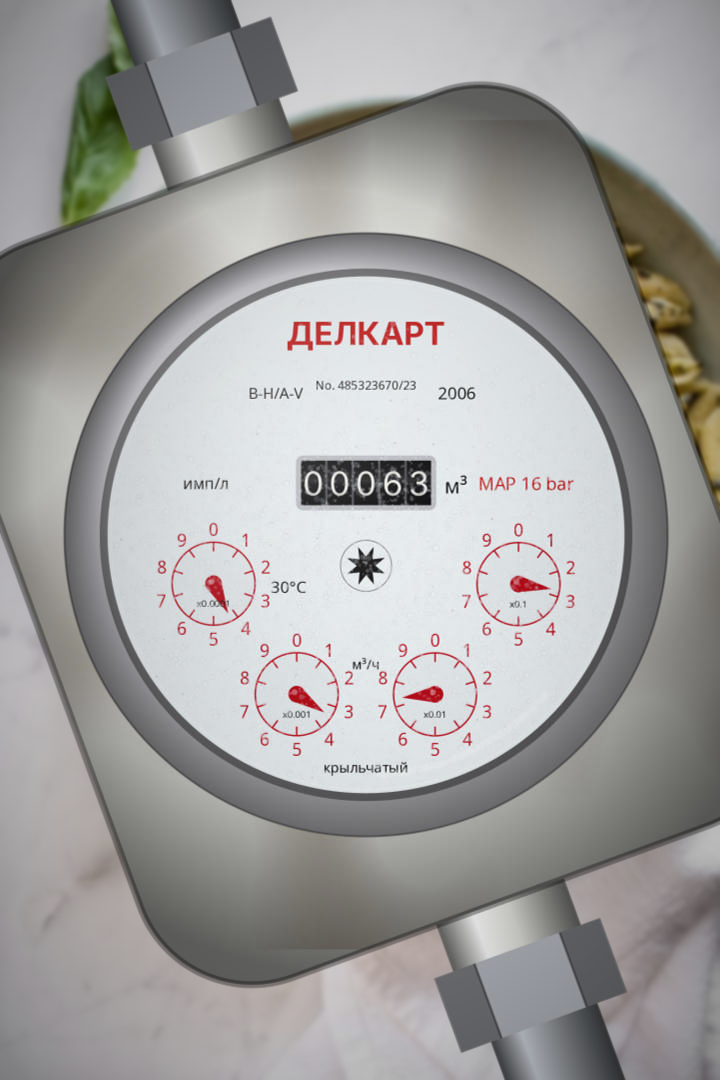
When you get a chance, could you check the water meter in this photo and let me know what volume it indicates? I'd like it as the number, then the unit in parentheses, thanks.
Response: 63.2734 (m³)
